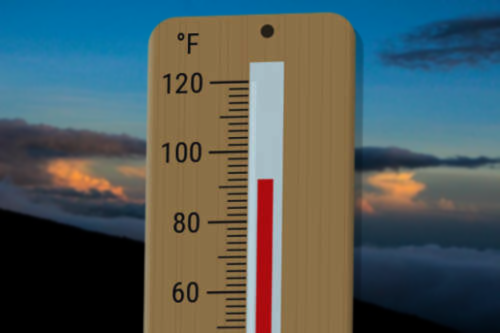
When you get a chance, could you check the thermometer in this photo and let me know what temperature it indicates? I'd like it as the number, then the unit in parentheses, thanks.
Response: 92 (°F)
